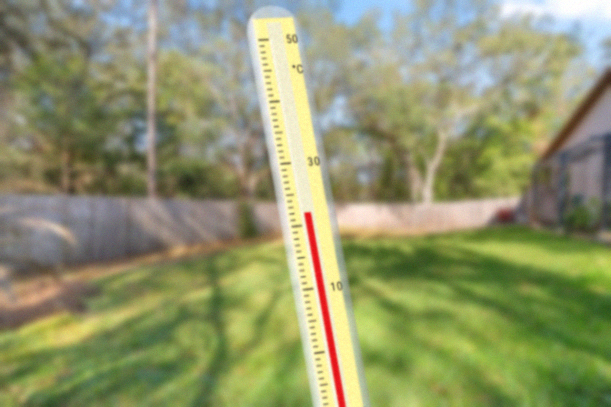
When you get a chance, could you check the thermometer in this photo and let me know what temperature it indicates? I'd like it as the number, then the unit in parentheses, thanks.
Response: 22 (°C)
